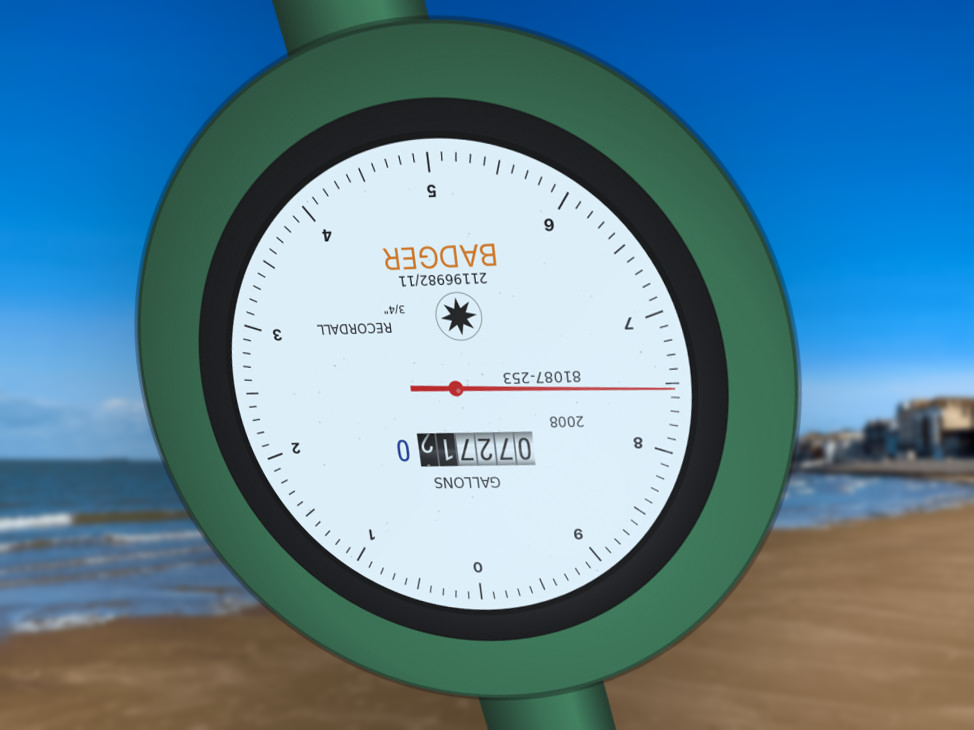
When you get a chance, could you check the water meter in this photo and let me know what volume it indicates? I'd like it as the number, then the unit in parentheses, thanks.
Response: 727117.5 (gal)
